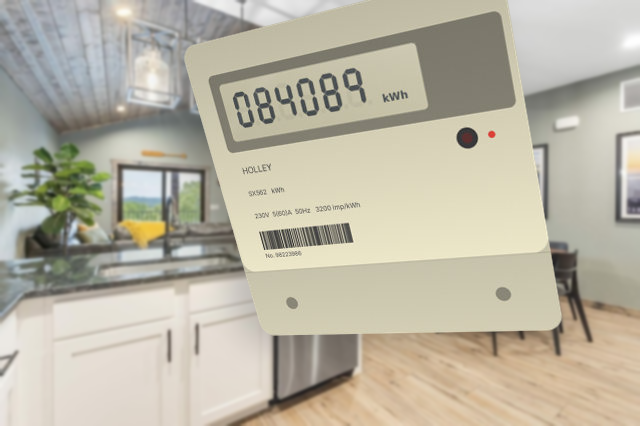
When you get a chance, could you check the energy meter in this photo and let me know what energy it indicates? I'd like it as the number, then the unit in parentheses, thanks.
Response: 84089 (kWh)
